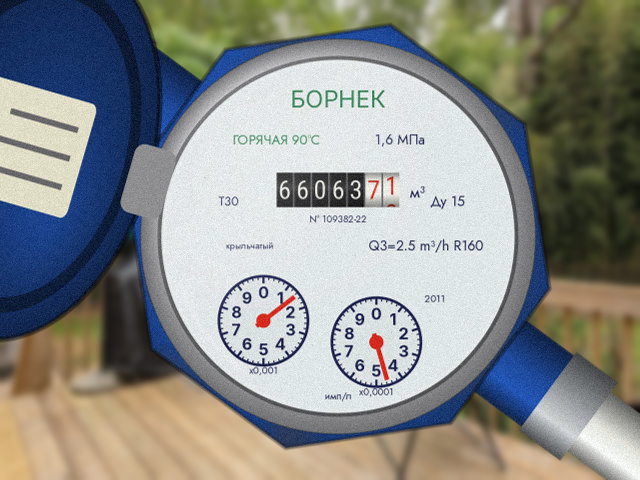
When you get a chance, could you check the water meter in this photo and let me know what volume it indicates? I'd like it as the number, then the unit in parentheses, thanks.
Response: 66063.7114 (m³)
